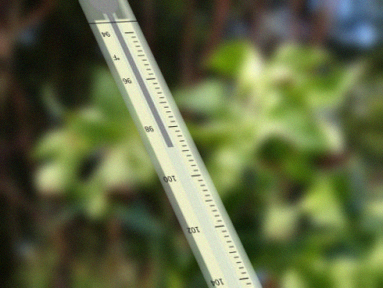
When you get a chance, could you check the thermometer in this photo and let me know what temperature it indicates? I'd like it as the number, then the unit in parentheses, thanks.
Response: 98.8 (°F)
